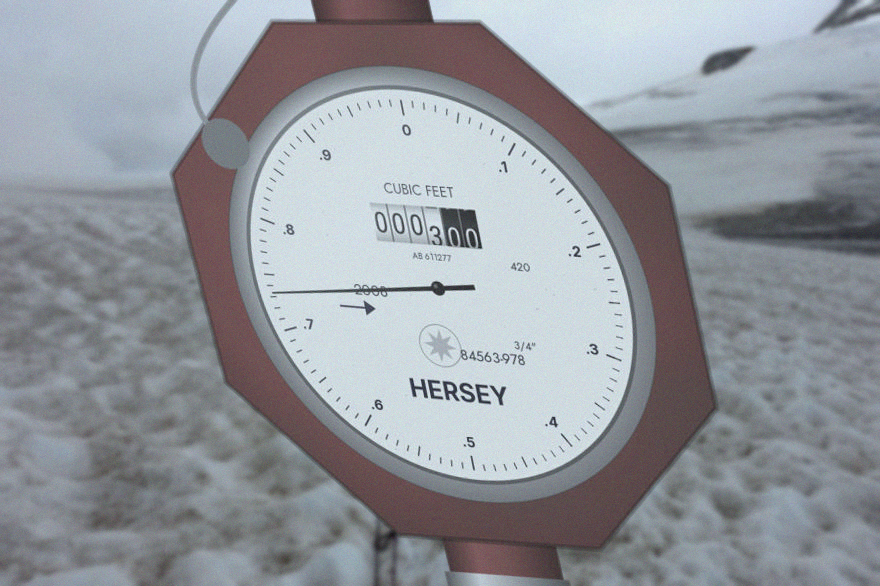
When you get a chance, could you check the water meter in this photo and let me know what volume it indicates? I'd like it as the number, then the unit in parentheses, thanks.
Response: 299.73 (ft³)
